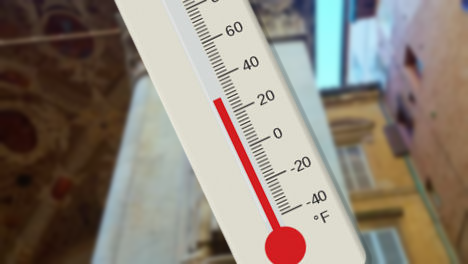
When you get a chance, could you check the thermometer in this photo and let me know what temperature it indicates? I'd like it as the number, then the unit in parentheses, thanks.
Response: 30 (°F)
